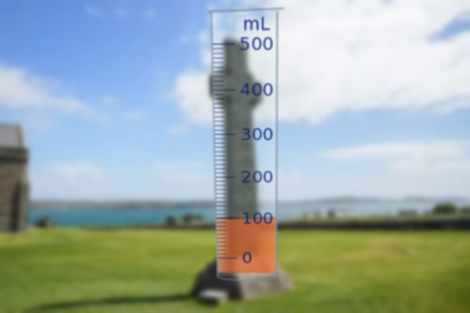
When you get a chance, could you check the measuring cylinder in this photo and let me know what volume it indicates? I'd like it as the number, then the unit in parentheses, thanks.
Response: 100 (mL)
